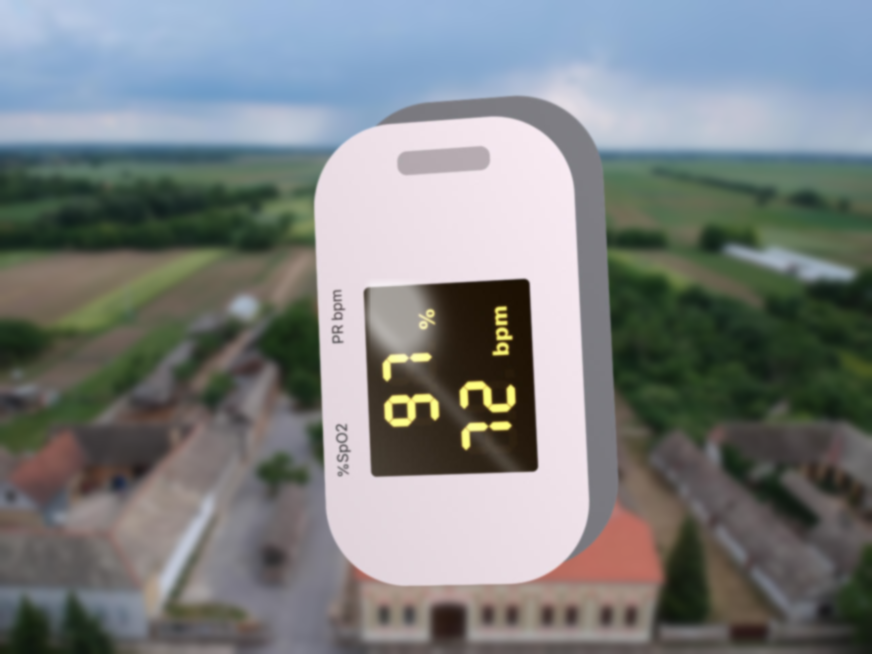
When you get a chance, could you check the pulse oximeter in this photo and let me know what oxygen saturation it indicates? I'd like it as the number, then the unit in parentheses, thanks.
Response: 97 (%)
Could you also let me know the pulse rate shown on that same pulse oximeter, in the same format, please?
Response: 72 (bpm)
